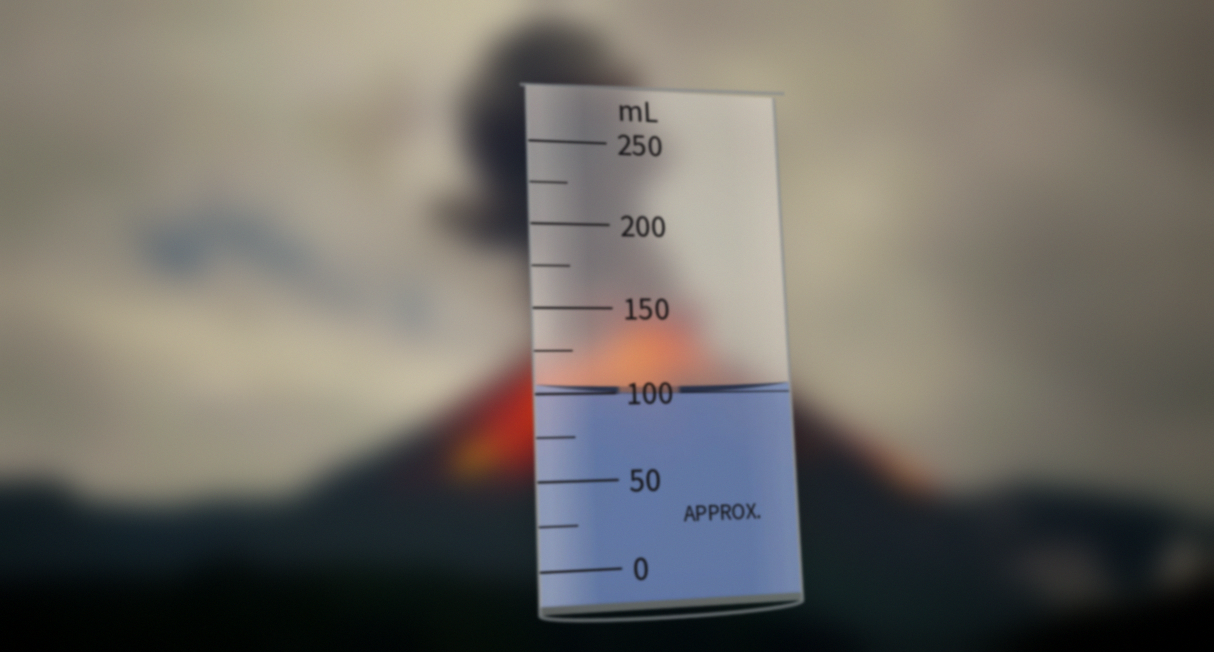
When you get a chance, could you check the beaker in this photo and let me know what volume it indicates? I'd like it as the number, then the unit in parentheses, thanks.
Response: 100 (mL)
